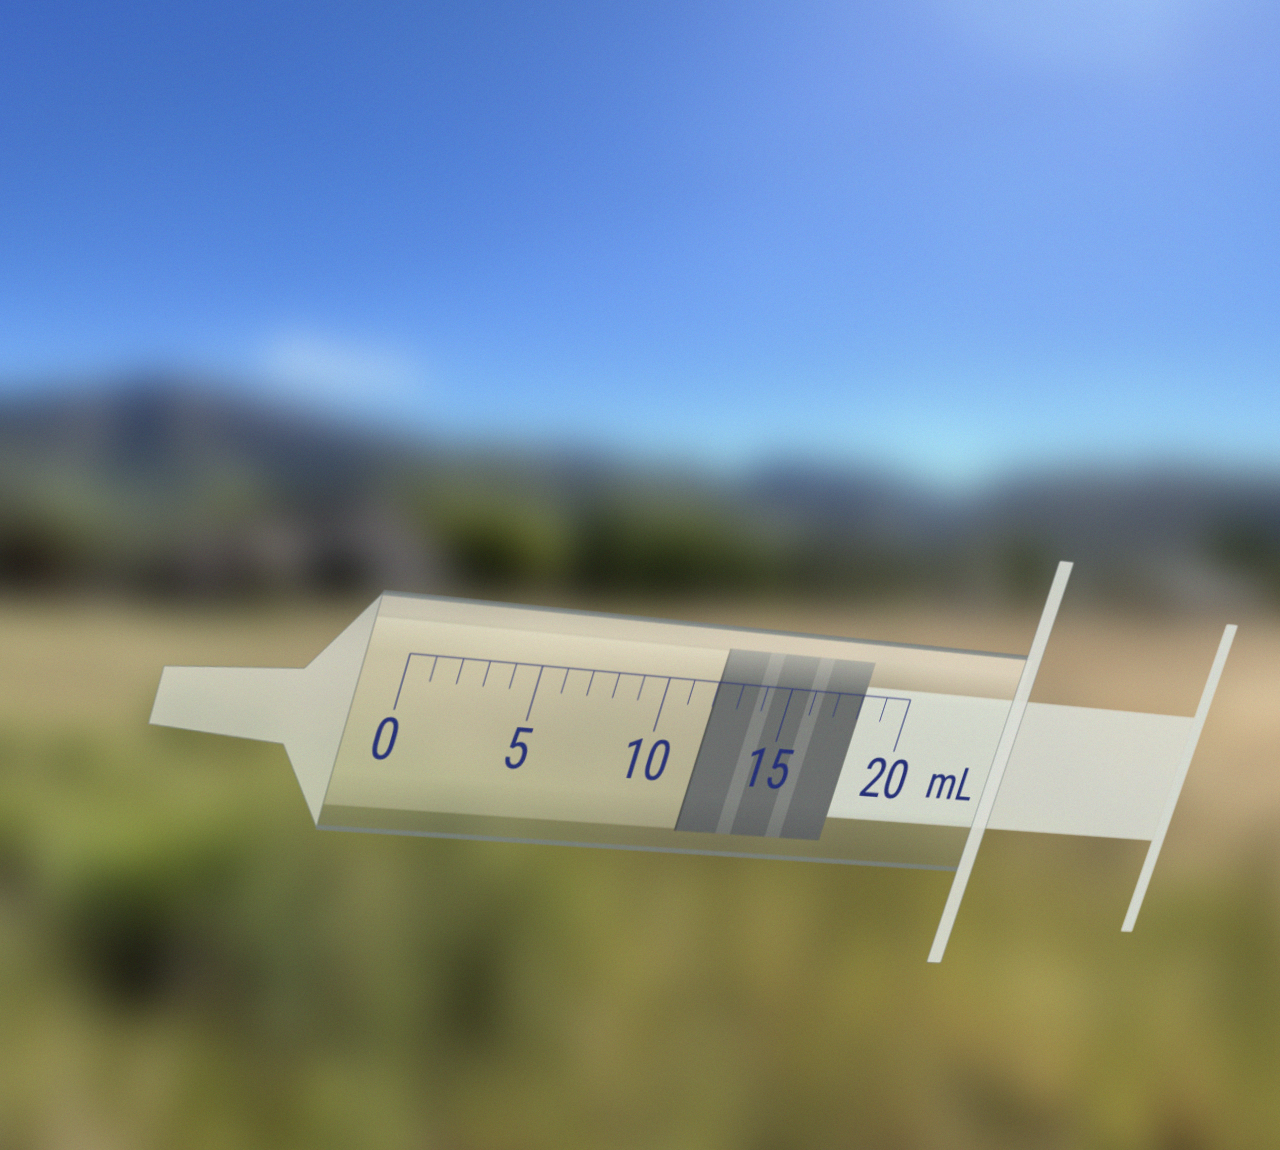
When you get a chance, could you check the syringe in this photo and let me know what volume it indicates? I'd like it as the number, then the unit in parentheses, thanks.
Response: 12 (mL)
